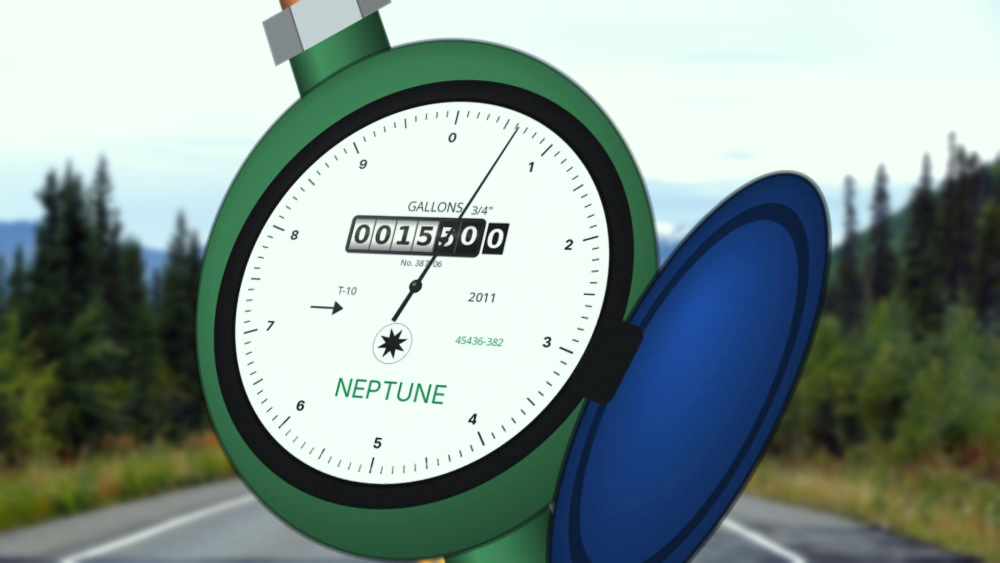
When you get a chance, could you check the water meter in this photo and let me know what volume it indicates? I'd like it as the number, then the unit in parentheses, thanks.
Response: 15500.6 (gal)
